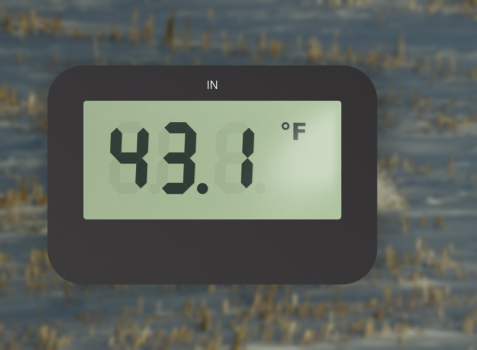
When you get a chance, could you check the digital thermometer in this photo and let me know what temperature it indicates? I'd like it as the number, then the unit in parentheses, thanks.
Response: 43.1 (°F)
